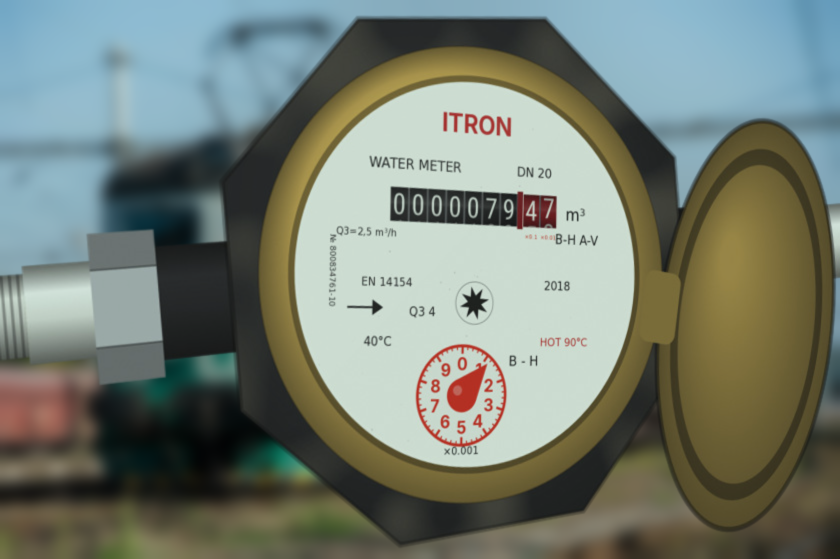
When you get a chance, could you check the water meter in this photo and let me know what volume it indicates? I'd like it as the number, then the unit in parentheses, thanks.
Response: 79.471 (m³)
